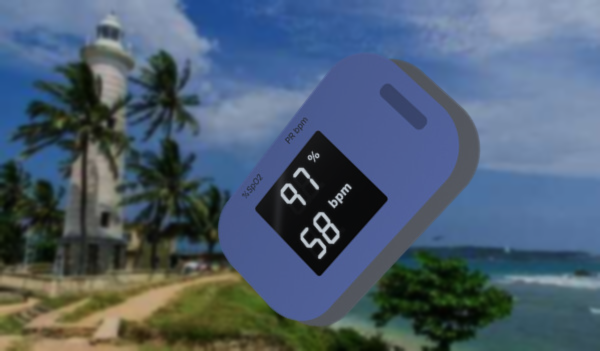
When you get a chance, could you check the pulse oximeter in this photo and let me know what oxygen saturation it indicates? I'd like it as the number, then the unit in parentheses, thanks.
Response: 97 (%)
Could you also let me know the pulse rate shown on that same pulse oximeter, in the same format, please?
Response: 58 (bpm)
